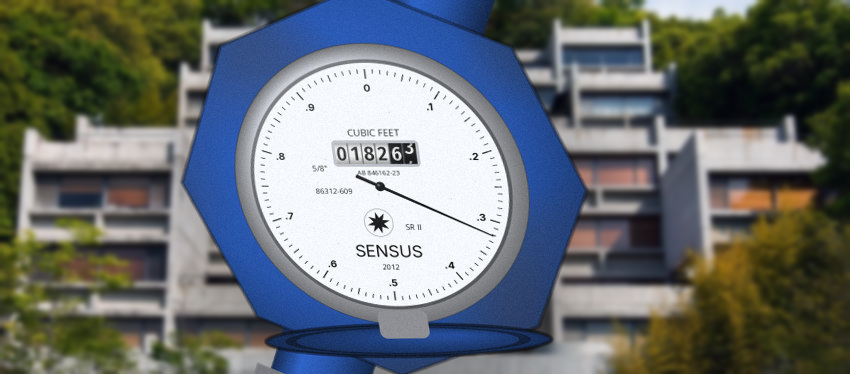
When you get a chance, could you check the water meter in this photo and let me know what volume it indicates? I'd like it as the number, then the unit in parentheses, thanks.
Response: 18263.32 (ft³)
